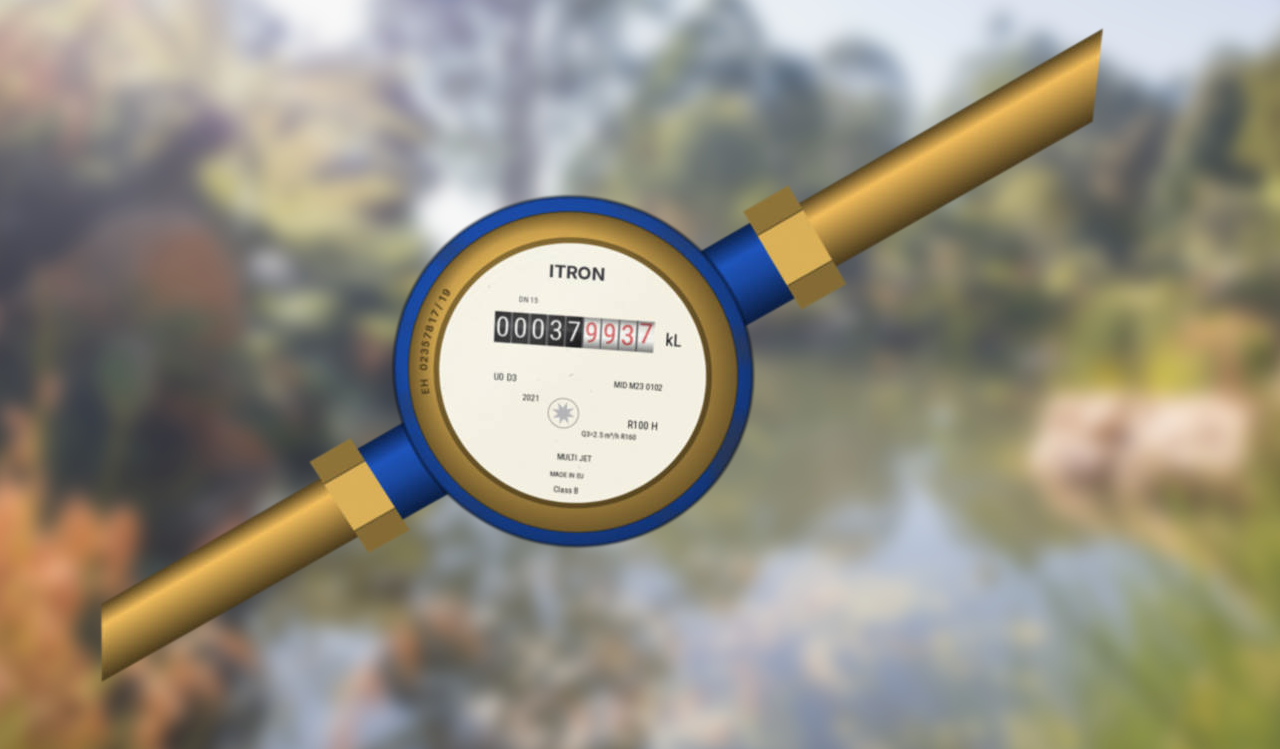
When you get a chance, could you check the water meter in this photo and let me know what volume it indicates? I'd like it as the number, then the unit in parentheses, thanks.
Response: 37.9937 (kL)
